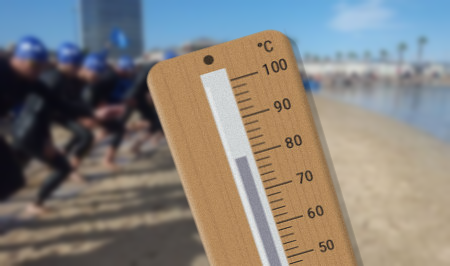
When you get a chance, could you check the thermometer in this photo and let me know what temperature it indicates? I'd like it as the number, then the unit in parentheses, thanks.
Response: 80 (°C)
